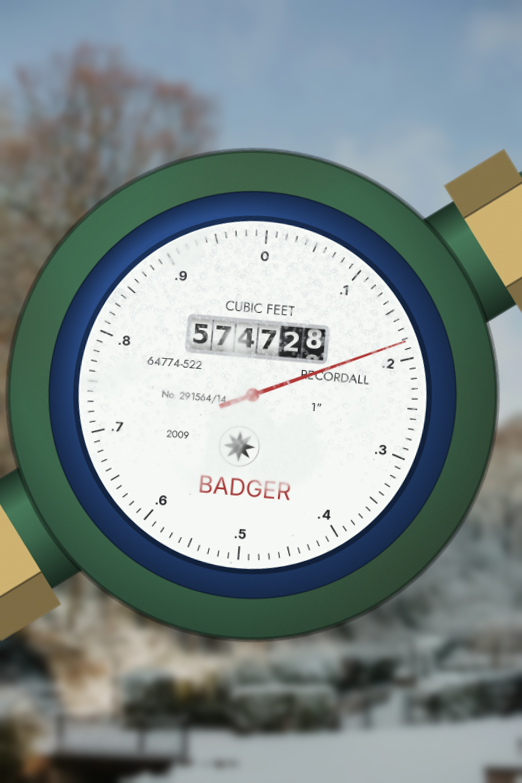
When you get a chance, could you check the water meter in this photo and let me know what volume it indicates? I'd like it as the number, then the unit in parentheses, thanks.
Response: 574728.18 (ft³)
